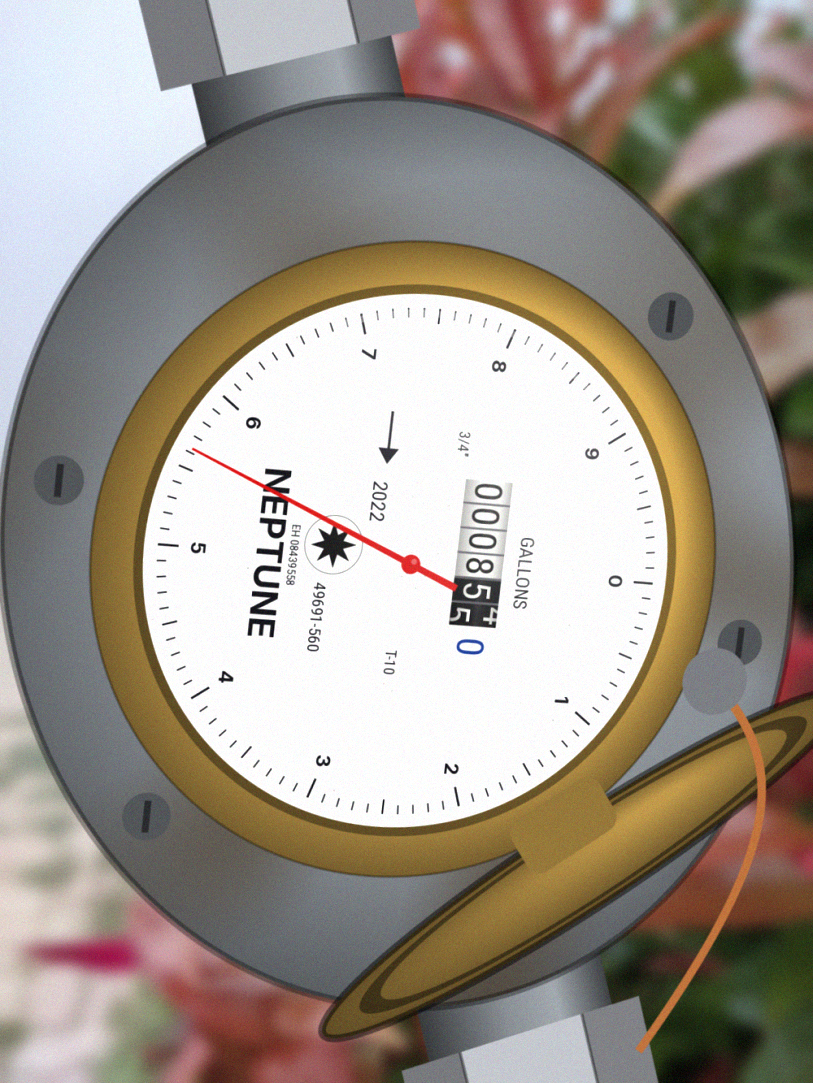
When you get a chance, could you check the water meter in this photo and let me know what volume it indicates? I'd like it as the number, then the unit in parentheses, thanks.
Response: 8545.6 (gal)
